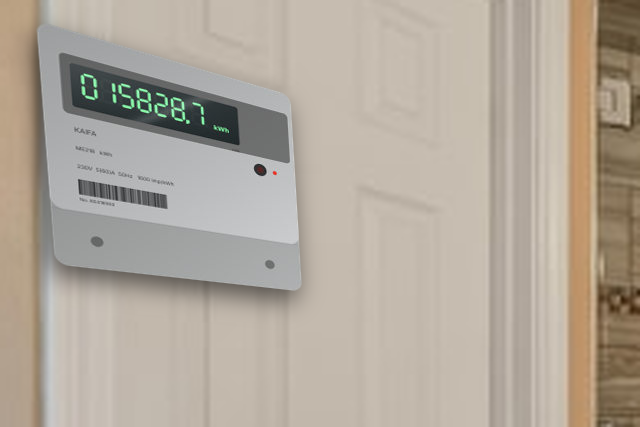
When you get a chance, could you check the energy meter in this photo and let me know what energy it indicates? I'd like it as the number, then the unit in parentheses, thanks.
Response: 15828.7 (kWh)
